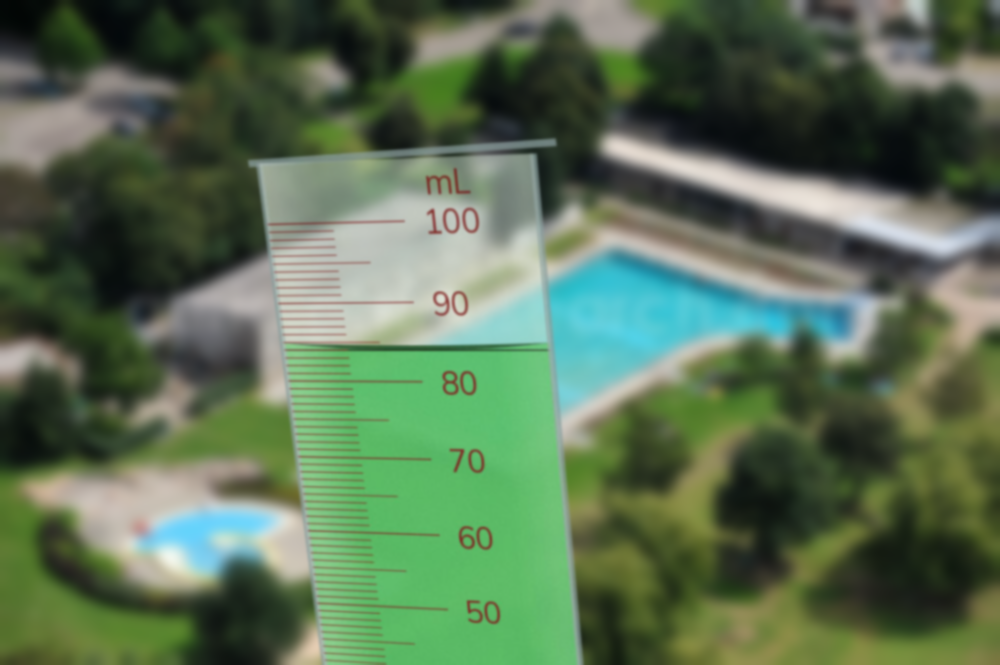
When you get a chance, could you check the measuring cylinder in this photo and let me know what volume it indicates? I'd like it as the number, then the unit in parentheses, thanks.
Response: 84 (mL)
